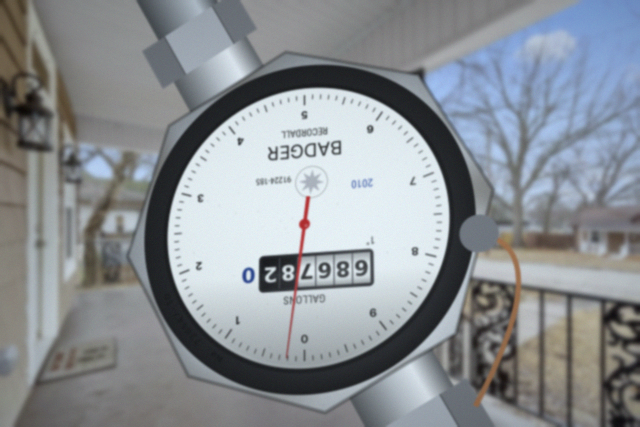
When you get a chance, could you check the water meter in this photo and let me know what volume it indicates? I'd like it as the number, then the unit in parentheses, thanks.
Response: 6867820.2 (gal)
